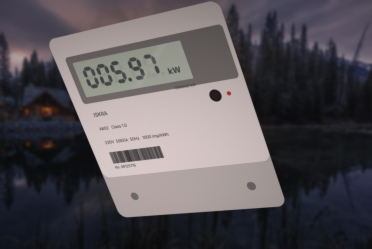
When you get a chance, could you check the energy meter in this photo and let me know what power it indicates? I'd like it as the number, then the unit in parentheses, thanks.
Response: 5.97 (kW)
